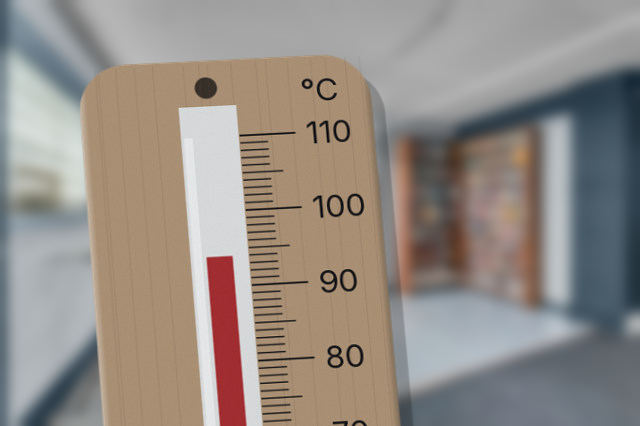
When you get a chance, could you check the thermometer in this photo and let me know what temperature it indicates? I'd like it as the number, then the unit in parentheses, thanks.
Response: 94 (°C)
